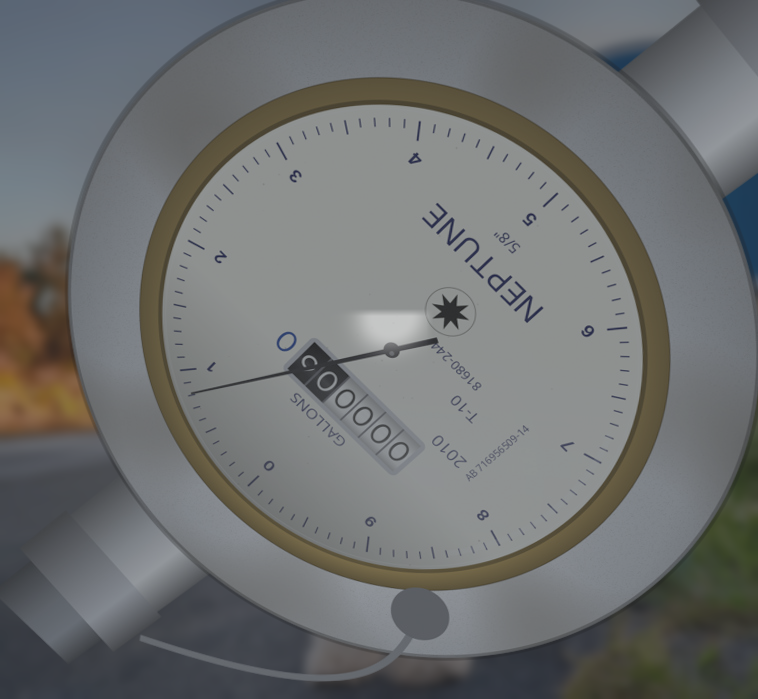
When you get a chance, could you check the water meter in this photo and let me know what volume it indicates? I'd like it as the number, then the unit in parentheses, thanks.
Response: 60.8 (gal)
